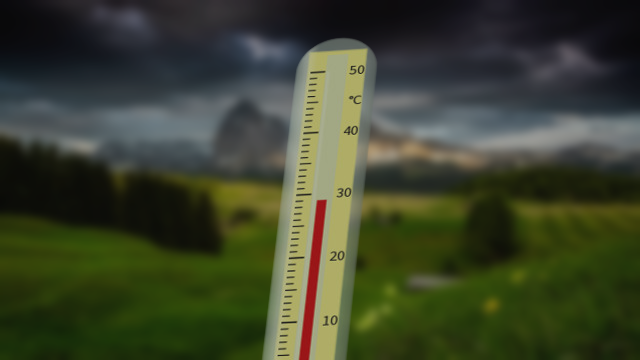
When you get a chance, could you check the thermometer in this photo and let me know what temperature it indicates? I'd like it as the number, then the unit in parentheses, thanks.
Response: 29 (°C)
